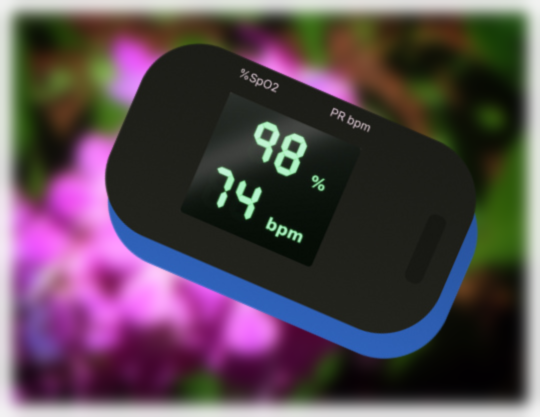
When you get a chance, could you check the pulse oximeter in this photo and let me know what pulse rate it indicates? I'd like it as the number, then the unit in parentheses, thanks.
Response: 74 (bpm)
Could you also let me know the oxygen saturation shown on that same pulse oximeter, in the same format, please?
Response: 98 (%)
